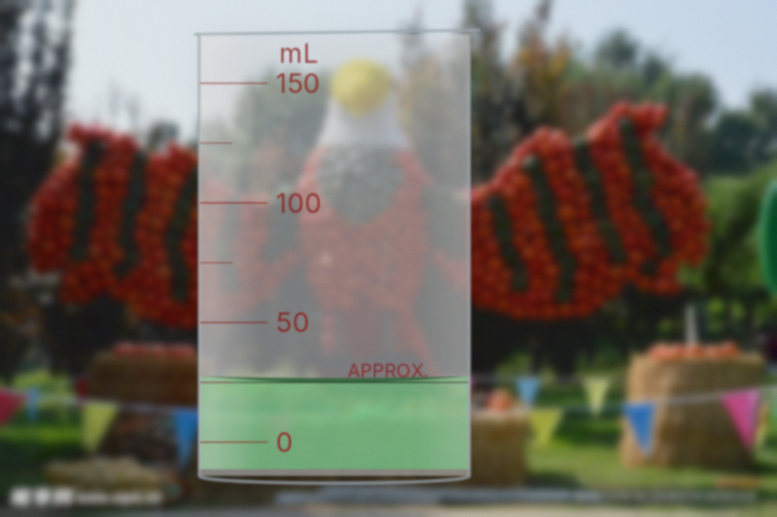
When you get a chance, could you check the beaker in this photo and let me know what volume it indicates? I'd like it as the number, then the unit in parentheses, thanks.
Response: 25 (mL)
